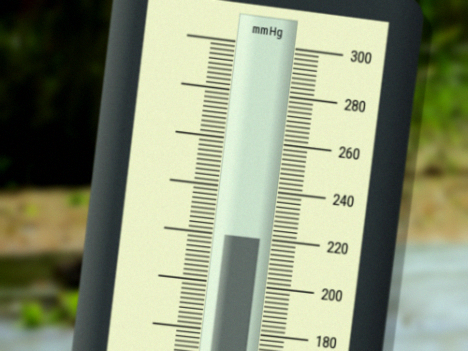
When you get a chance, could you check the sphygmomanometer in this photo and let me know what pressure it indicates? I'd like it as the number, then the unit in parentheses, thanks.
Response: 220 (mmHg)
